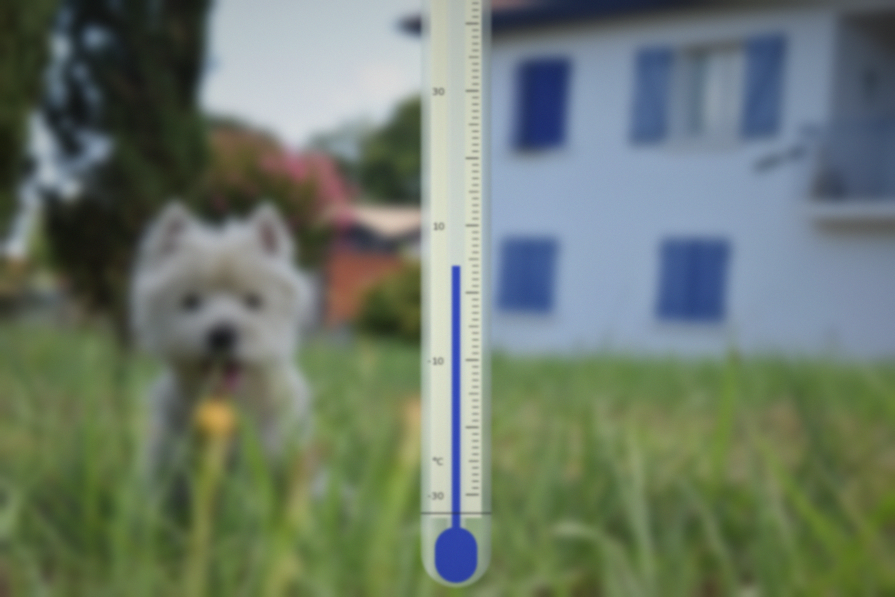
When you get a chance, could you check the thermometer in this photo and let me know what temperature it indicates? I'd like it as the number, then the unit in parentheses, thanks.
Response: 4 (°C)
